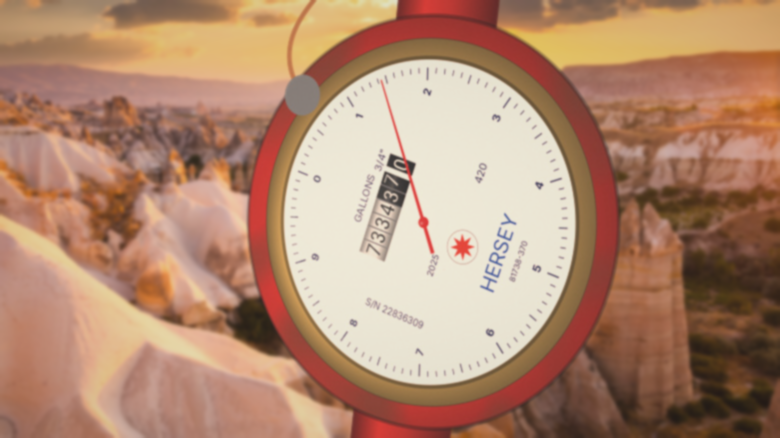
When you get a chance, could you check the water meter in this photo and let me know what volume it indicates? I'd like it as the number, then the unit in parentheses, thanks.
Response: 7334371.4 (gal)
